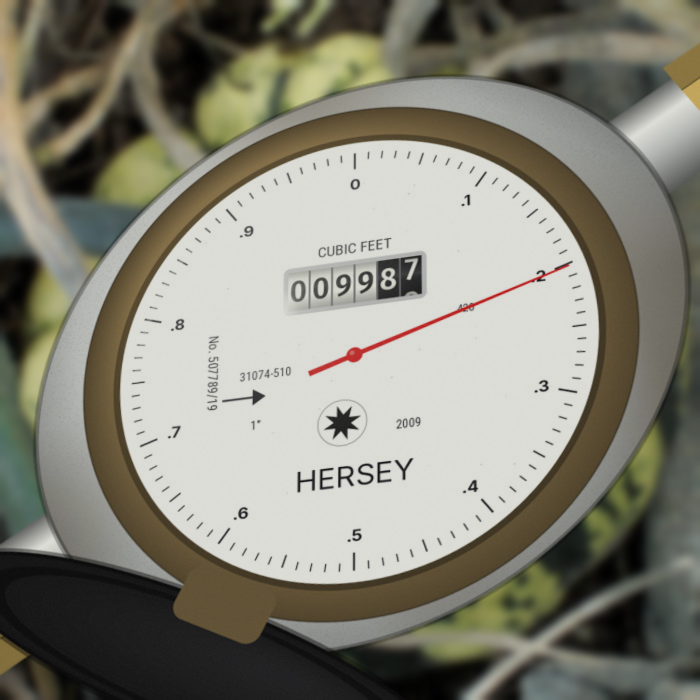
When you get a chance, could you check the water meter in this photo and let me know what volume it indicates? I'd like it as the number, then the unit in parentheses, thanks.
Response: 9987.20 (ft³)
